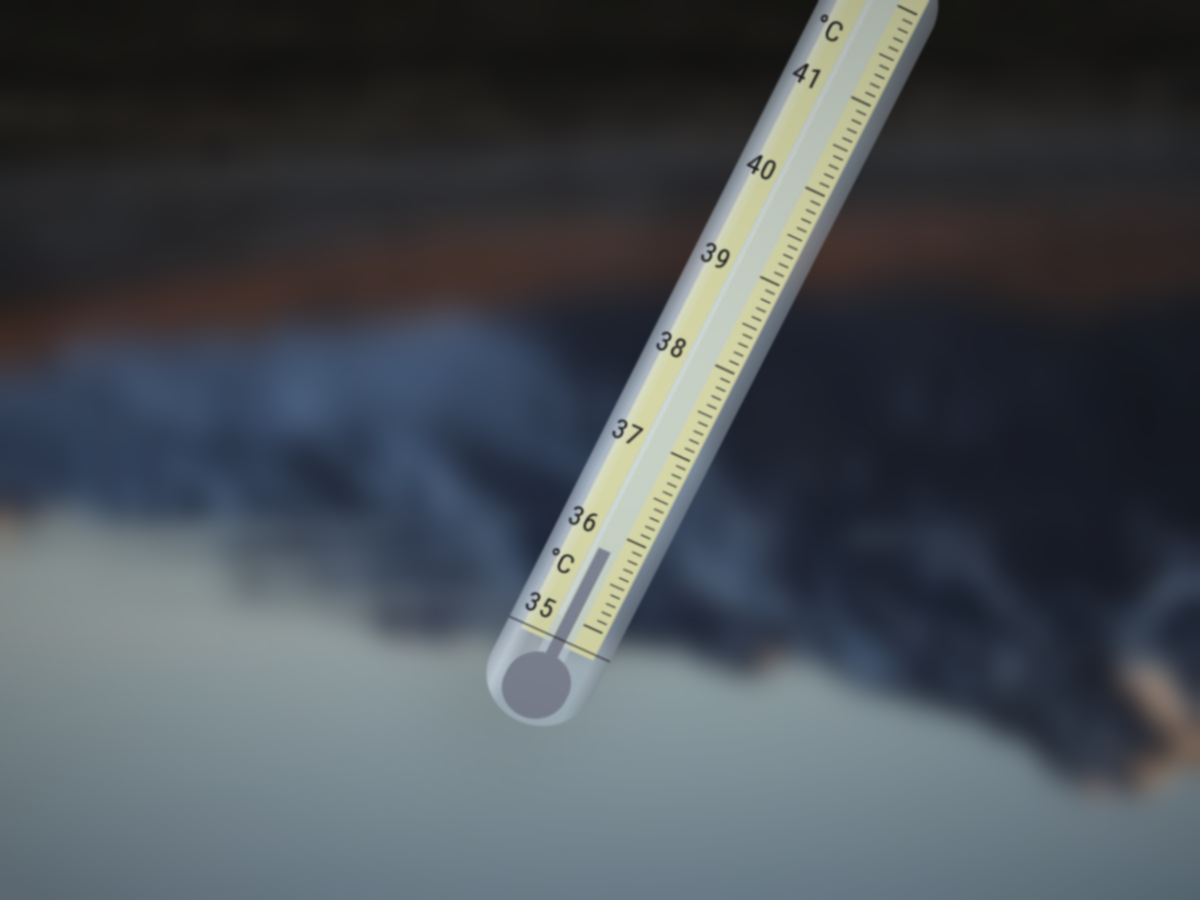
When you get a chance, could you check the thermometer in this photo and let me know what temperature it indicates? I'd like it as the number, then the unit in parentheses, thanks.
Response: 35.8 (°C)
